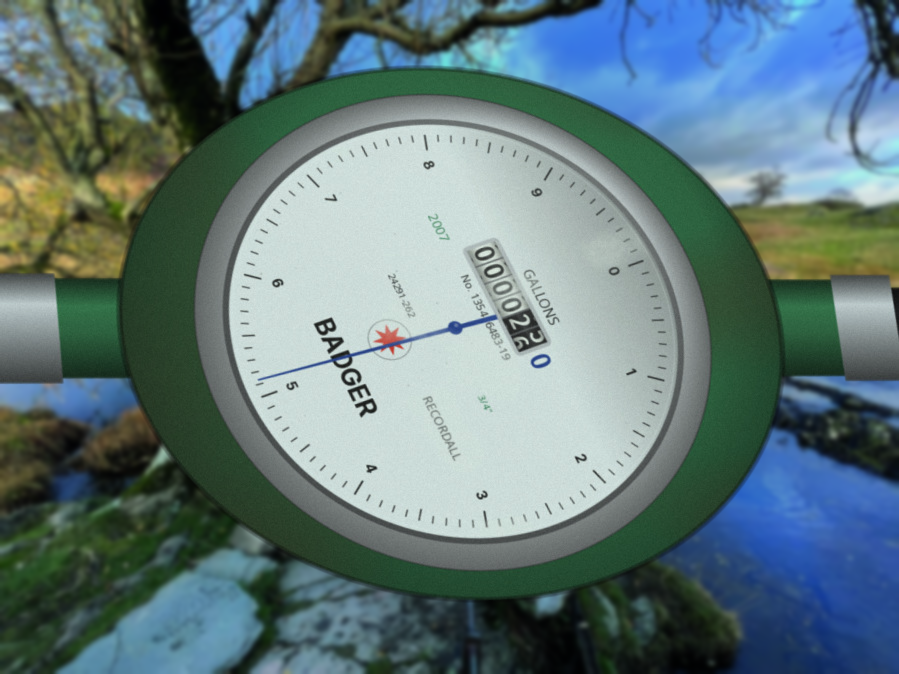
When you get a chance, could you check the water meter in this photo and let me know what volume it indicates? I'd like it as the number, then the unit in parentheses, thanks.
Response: 255.1 (gal)
